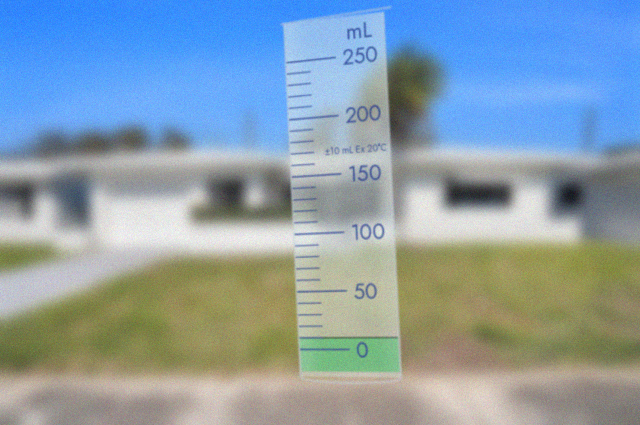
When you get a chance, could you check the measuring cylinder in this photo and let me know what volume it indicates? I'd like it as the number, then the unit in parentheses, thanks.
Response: 10 (mL)
